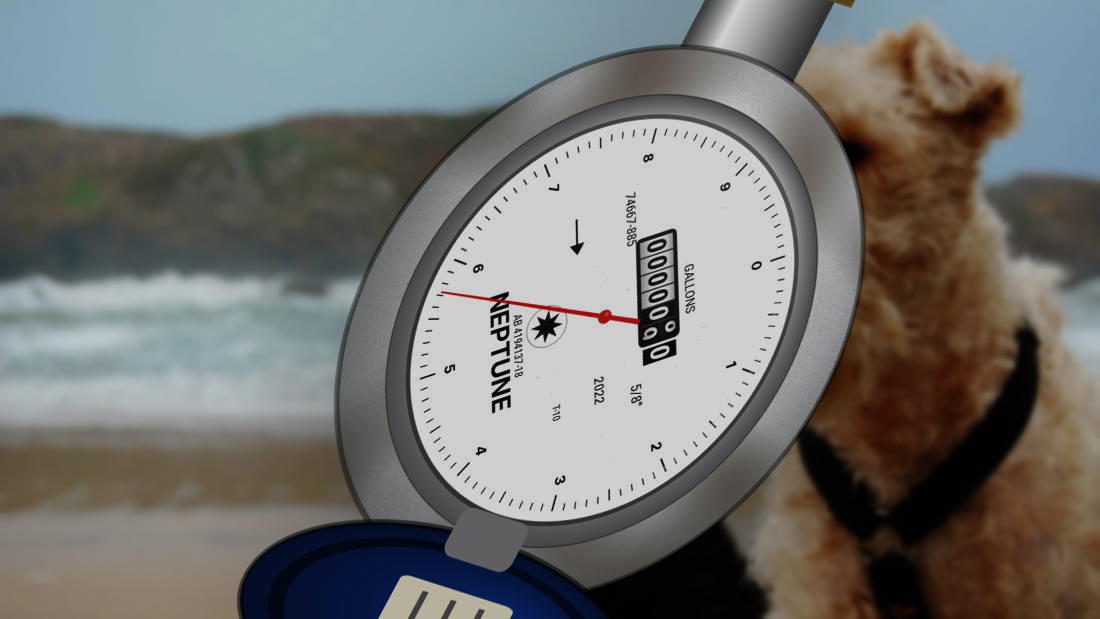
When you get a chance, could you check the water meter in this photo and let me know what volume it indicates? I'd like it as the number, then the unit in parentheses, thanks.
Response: 85.7 (gal)
